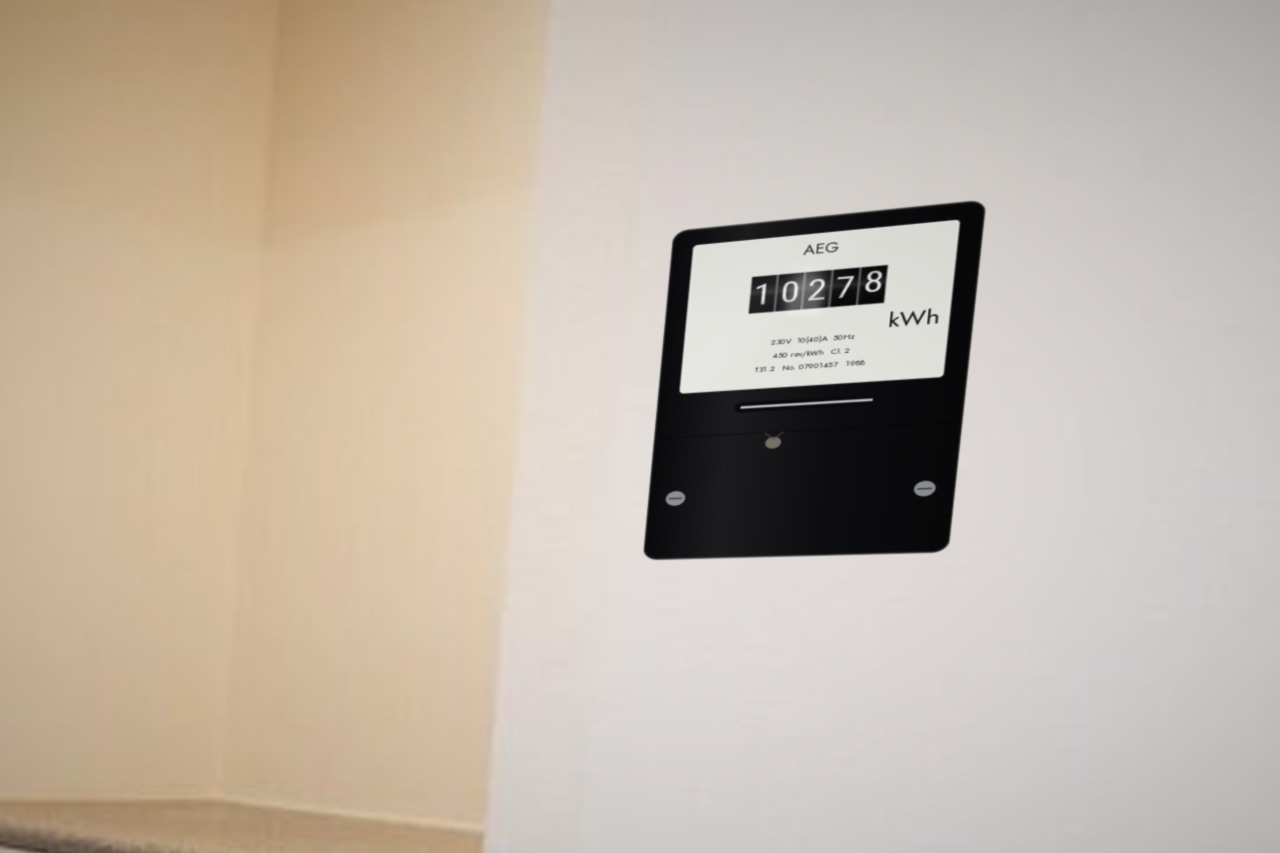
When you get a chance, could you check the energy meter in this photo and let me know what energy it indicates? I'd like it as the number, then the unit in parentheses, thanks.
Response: 10278 (kWh)
